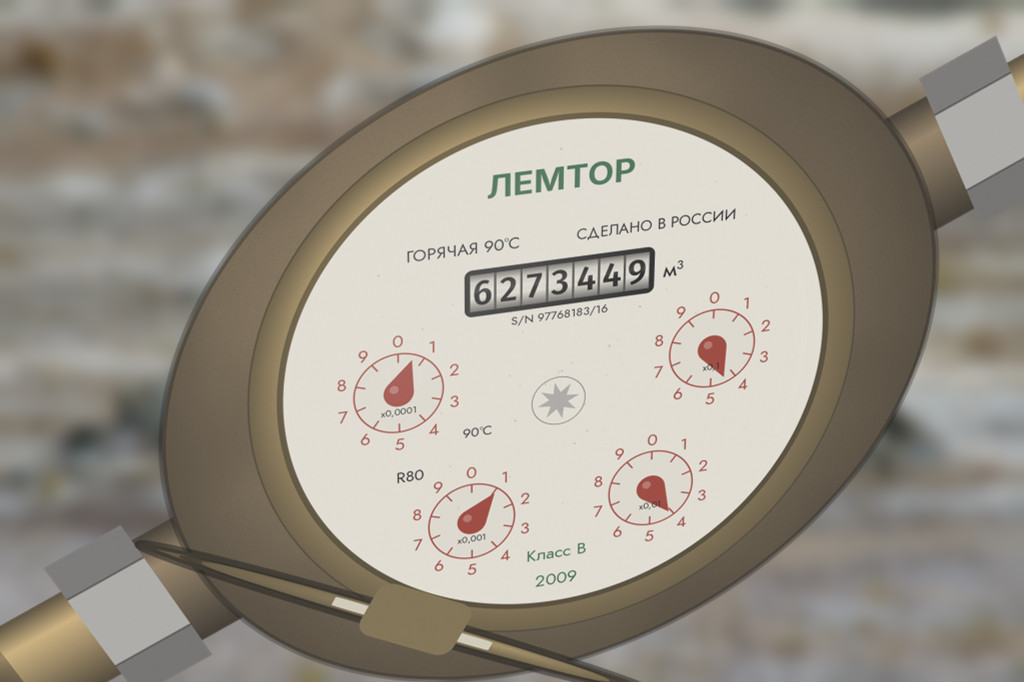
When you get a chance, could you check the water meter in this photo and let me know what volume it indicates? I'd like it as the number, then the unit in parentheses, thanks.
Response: 6273449.4410 (m³)
